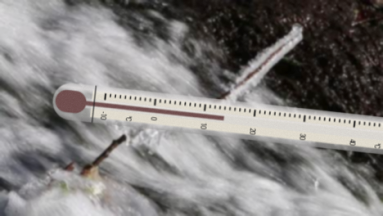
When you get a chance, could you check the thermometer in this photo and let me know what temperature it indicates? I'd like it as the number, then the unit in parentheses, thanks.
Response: 14 (°C)
